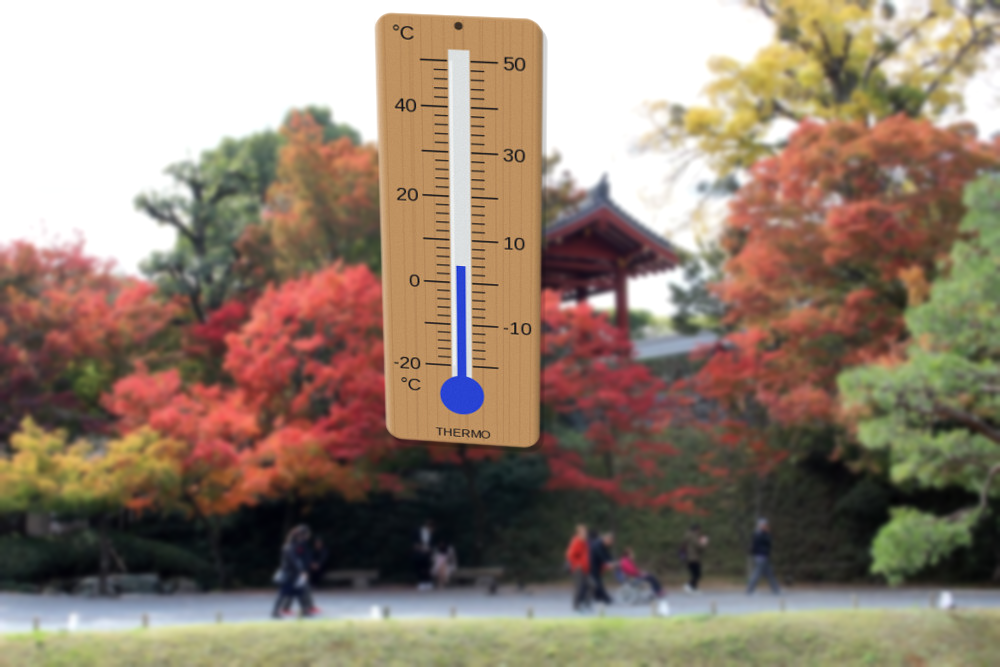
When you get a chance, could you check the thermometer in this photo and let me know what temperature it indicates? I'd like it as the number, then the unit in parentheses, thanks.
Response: 4 (°C)
